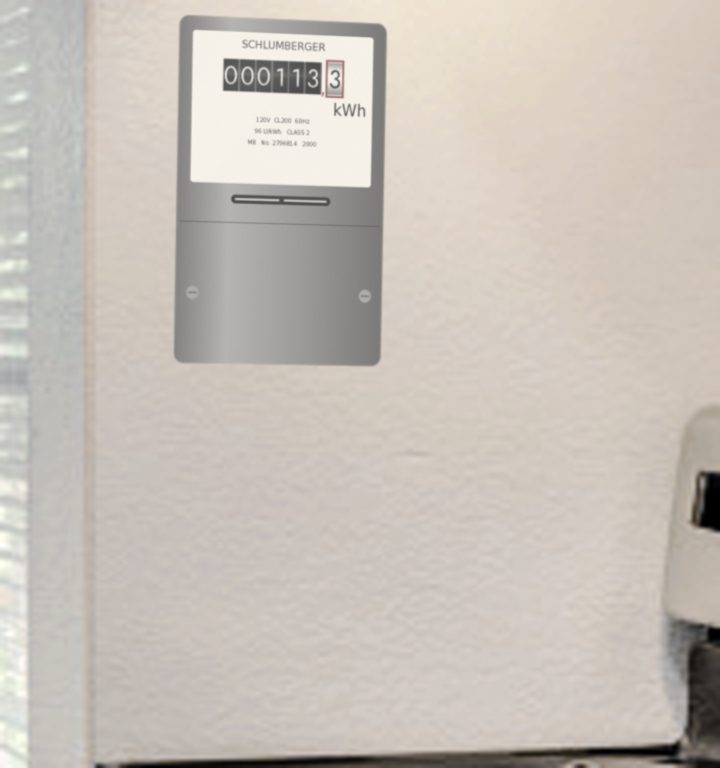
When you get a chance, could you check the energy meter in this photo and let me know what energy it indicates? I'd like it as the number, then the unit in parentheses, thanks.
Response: 113.3 (kWh)
